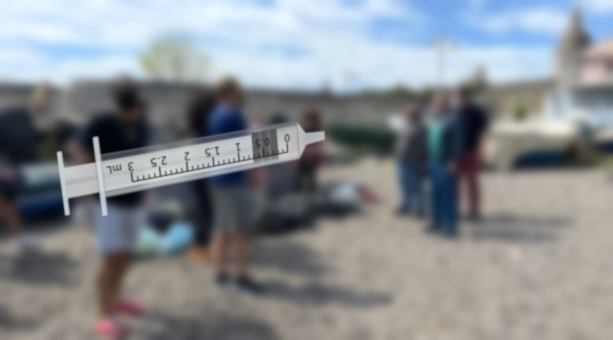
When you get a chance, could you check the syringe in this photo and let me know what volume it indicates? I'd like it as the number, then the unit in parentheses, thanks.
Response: 0.2 (mL)
